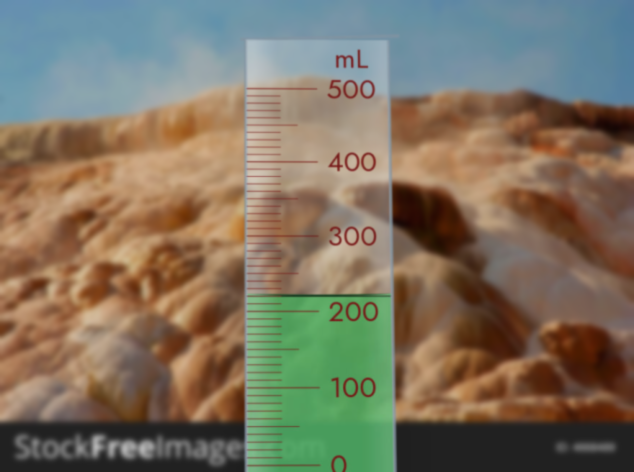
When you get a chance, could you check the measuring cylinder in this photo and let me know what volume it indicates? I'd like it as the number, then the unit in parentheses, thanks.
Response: 220 (mL)
